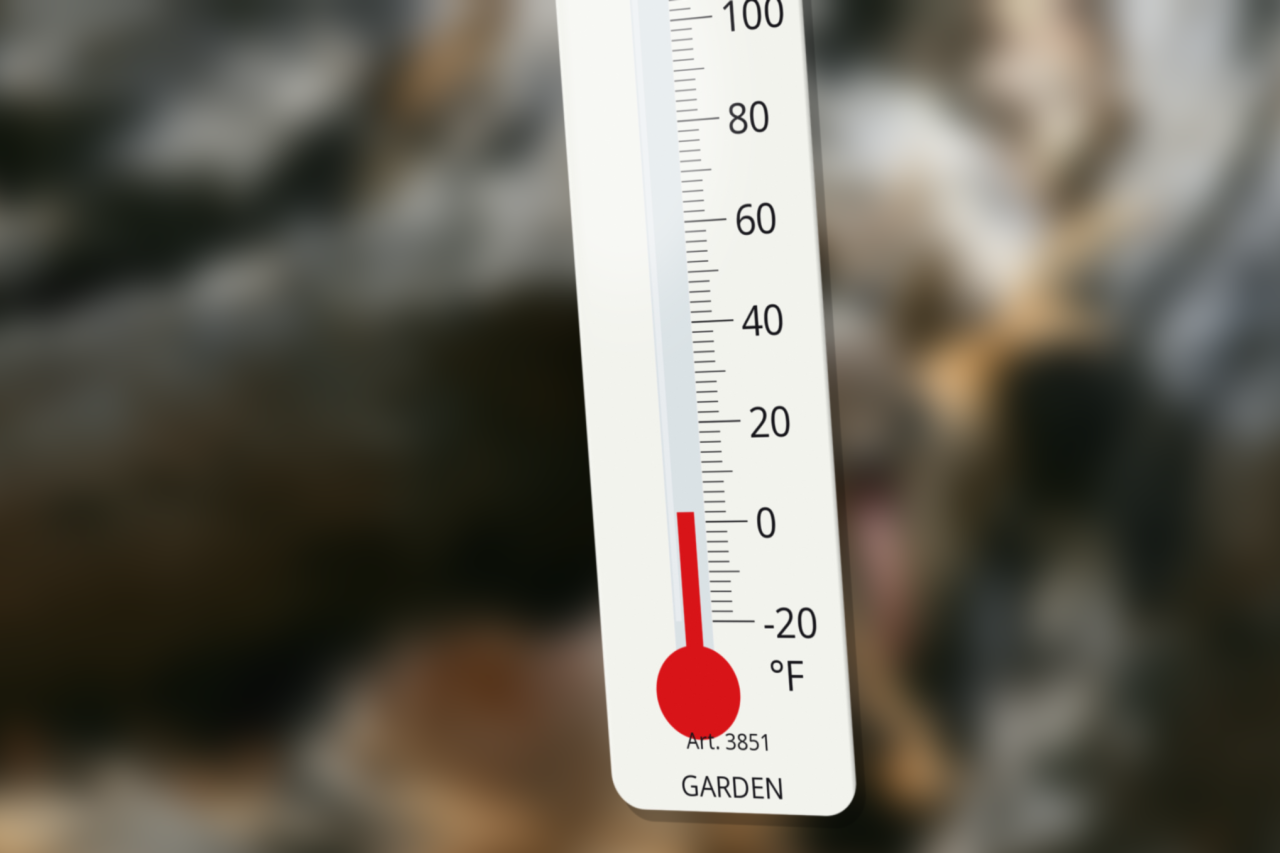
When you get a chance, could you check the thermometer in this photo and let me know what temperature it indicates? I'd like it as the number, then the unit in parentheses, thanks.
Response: 2 (°F)
